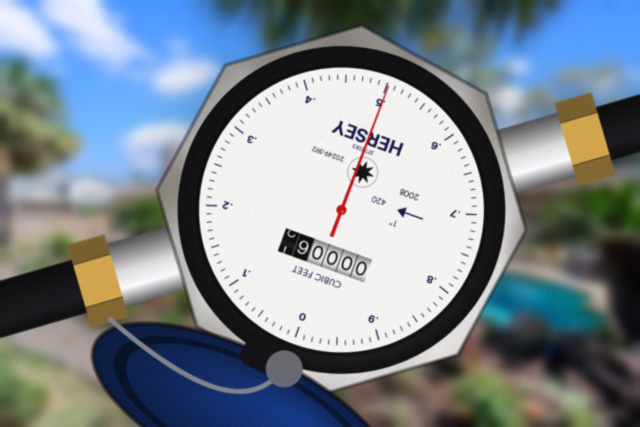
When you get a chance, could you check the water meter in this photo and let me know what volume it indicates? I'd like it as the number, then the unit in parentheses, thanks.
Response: 61.50 (ft³)
